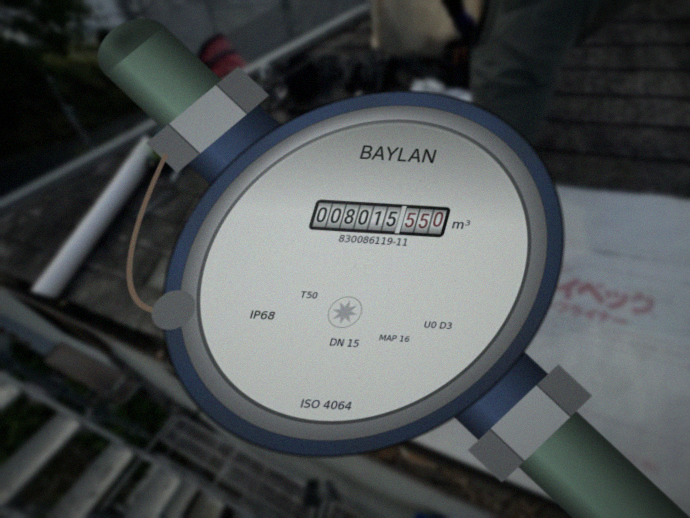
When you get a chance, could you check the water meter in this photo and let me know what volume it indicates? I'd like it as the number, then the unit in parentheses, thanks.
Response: 8015.550 (m³)
